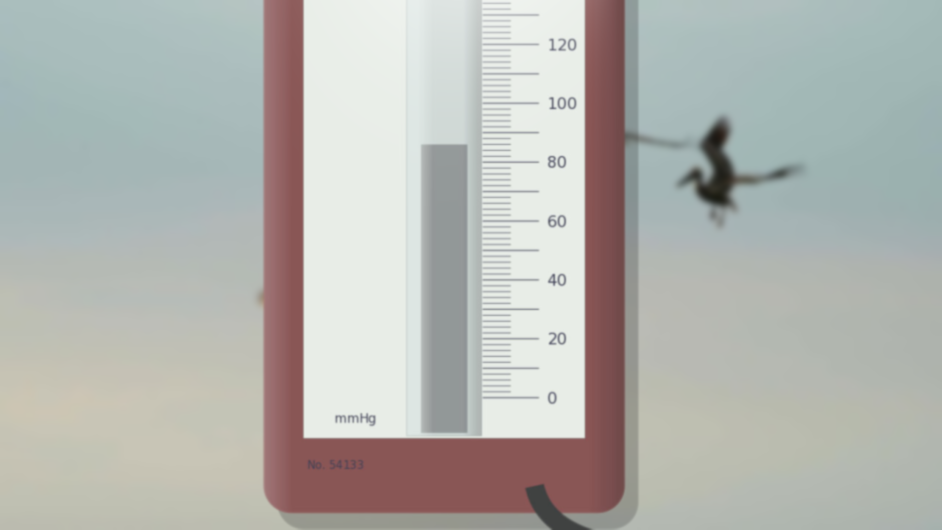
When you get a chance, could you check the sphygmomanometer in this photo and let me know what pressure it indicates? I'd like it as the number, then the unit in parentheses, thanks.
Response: 86 (mmHg)
